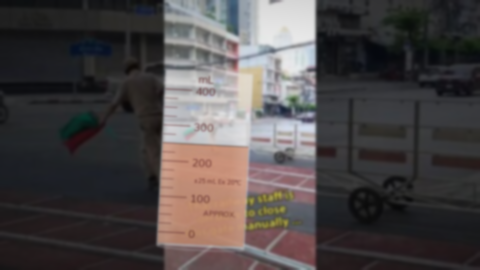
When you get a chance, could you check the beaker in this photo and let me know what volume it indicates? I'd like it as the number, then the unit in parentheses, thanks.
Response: 250 (mL)
